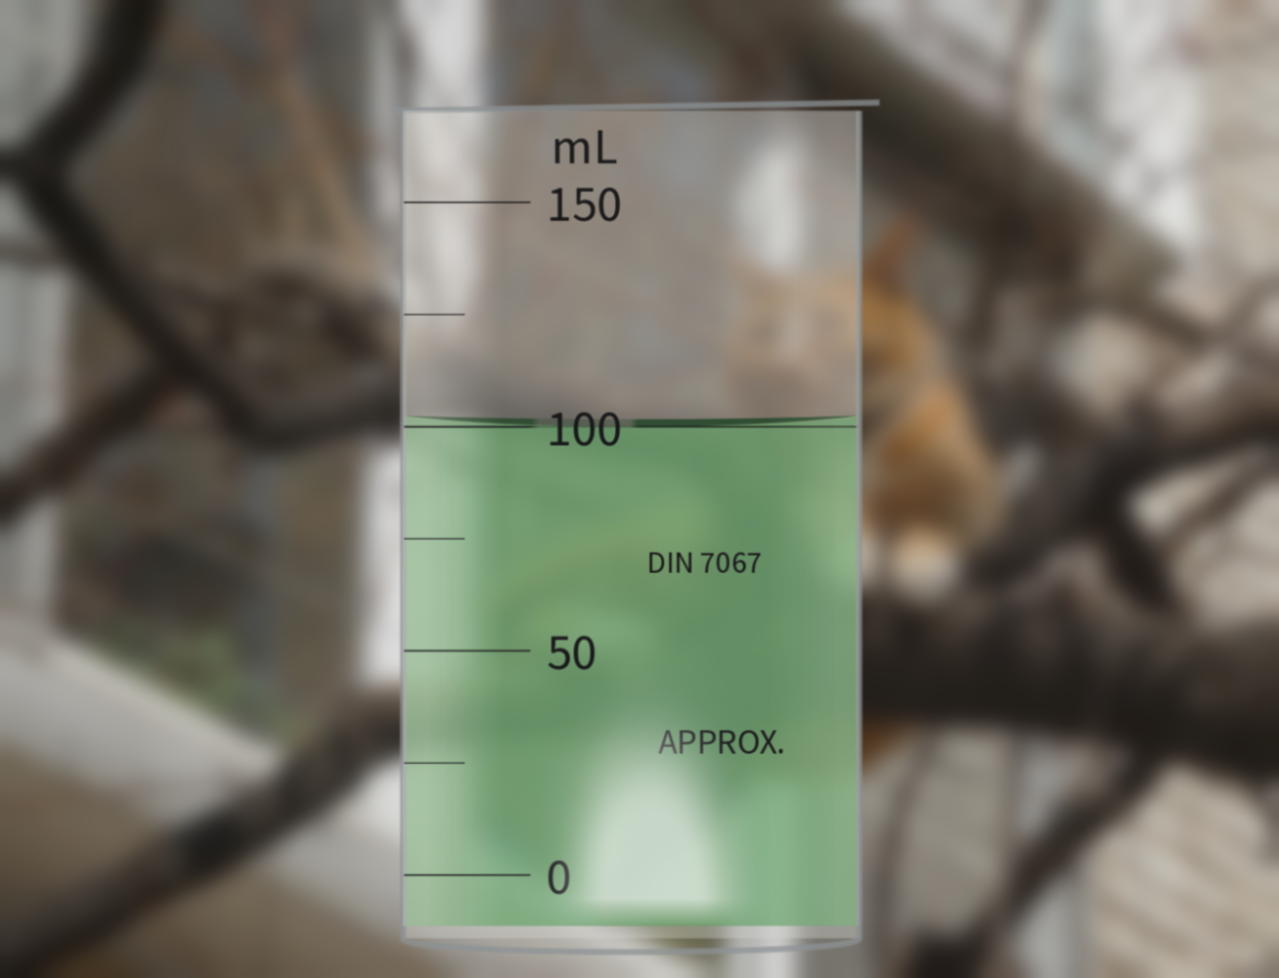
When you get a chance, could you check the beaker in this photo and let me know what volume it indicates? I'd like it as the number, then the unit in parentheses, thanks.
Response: 100 (mL)
